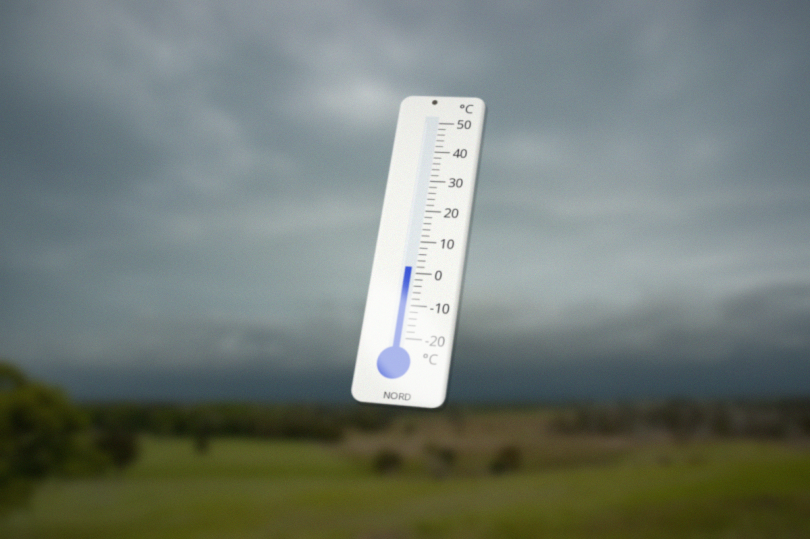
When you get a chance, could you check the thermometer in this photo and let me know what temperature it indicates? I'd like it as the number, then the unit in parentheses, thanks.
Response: 2 (°C)
